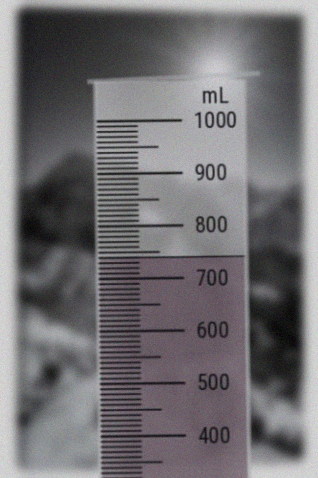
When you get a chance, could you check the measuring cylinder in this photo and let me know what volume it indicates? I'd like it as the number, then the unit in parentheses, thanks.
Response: 740 (mL)
